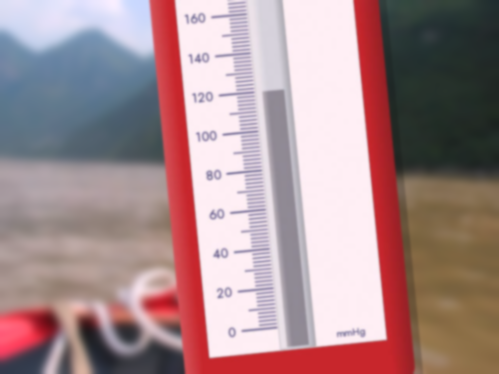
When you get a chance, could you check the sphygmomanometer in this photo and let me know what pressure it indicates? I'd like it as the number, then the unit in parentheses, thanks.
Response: 120 (mmHg)
